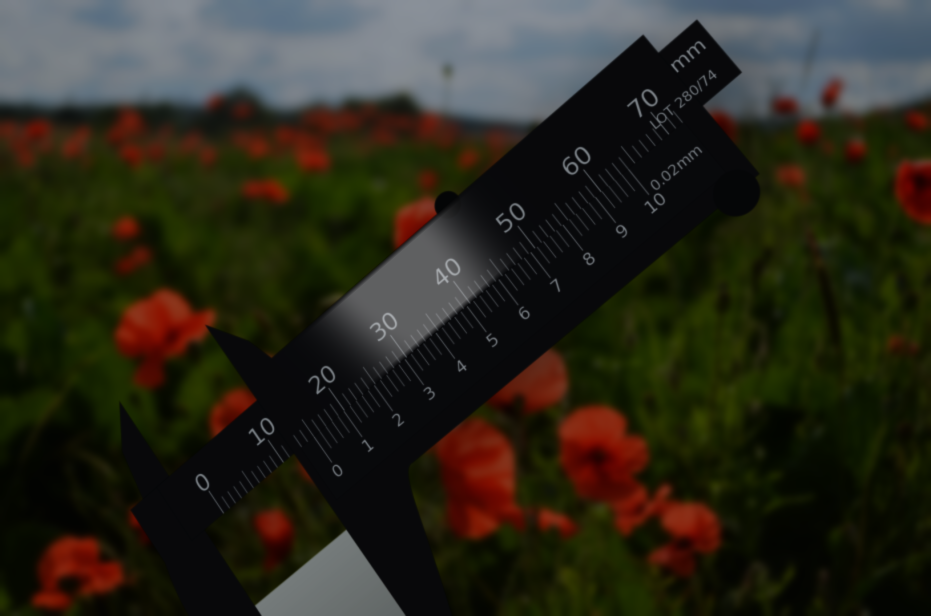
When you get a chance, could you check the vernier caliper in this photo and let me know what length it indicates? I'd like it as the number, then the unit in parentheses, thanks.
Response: 15.0 (mm)
